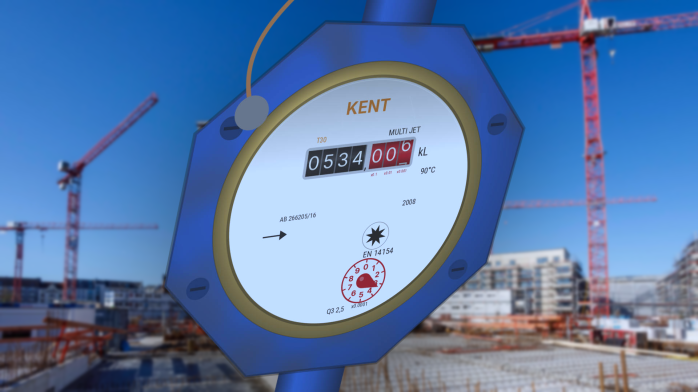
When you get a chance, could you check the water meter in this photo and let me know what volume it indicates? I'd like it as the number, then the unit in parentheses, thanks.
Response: 534.0063 (kL)
